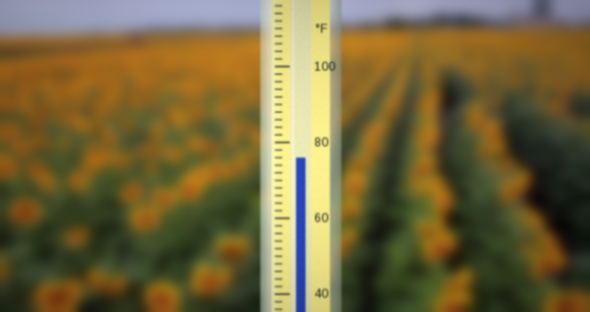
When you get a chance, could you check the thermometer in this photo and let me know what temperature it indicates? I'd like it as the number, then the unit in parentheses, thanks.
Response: 76 (°F)
